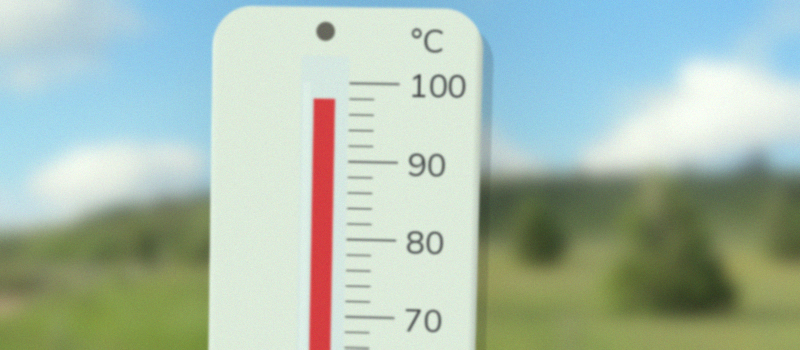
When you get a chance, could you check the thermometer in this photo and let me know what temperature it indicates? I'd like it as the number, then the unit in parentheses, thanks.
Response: 98 (°C)
